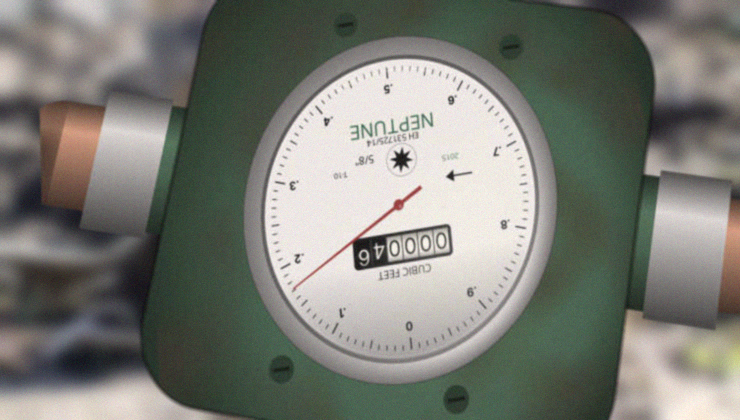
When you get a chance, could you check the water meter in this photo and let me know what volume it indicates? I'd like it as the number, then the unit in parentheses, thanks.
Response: 46.17 (ft³)
